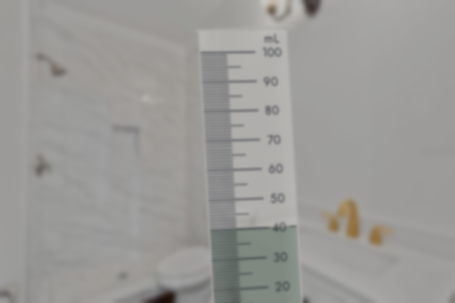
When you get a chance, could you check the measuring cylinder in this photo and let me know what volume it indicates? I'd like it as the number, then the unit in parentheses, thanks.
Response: 40 (mL)
